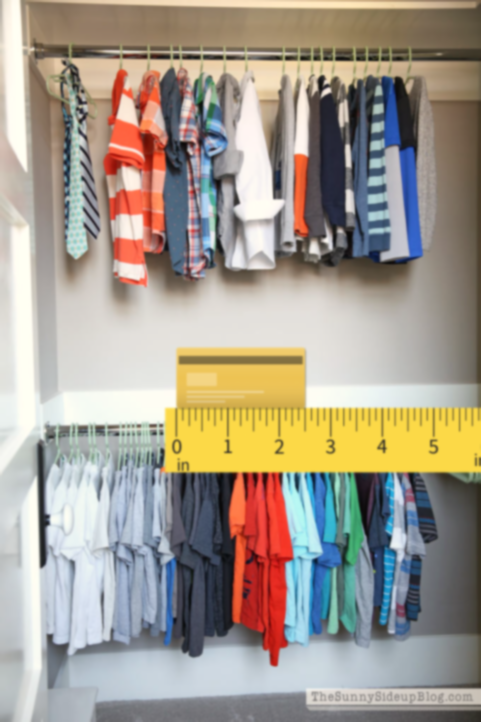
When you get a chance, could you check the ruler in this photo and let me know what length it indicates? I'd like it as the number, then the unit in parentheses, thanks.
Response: 2.5 (in)
